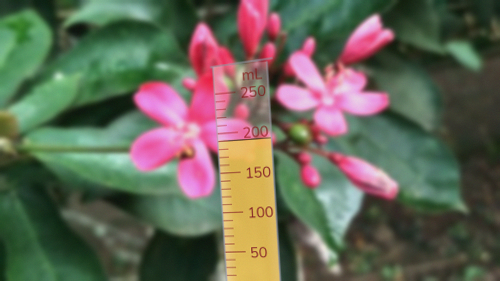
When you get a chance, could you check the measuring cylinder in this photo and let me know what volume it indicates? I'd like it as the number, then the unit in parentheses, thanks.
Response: 190 (mL)
